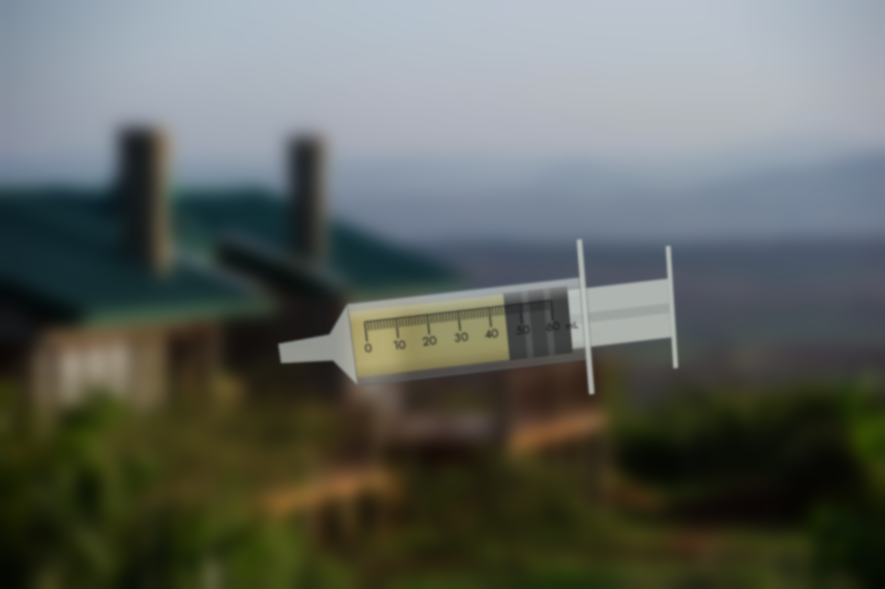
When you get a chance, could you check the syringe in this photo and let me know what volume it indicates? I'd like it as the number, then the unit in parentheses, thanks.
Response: 45 (mL)
